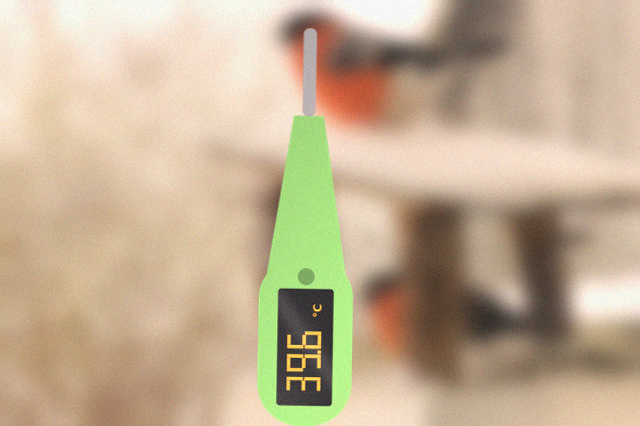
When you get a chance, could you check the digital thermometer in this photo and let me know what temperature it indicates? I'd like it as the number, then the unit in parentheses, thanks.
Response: 39.6 (°C)
